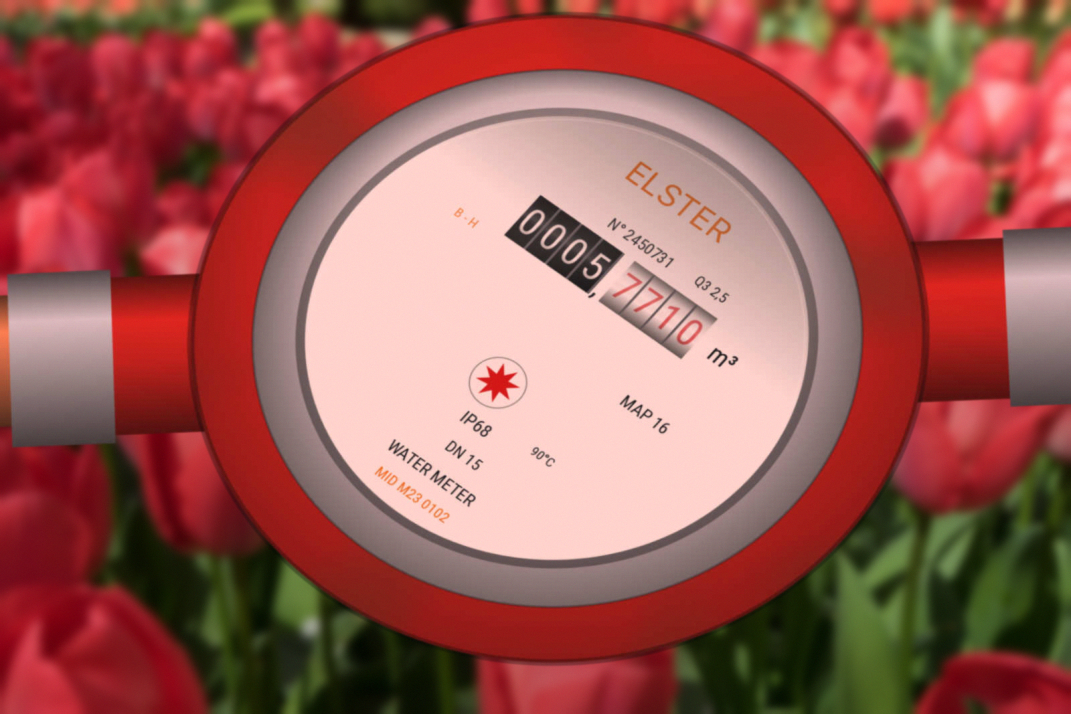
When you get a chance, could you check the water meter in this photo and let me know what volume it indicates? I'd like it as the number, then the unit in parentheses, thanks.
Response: 5.7710 (m³)
